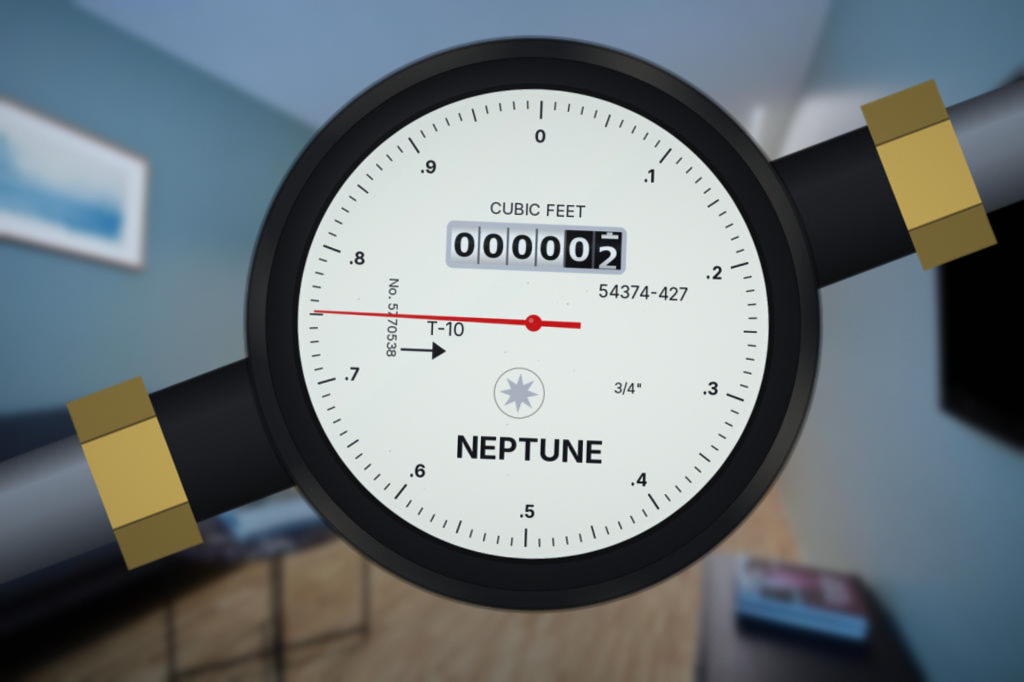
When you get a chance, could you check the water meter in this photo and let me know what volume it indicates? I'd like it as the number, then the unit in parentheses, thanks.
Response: 1.75 (ft³)
